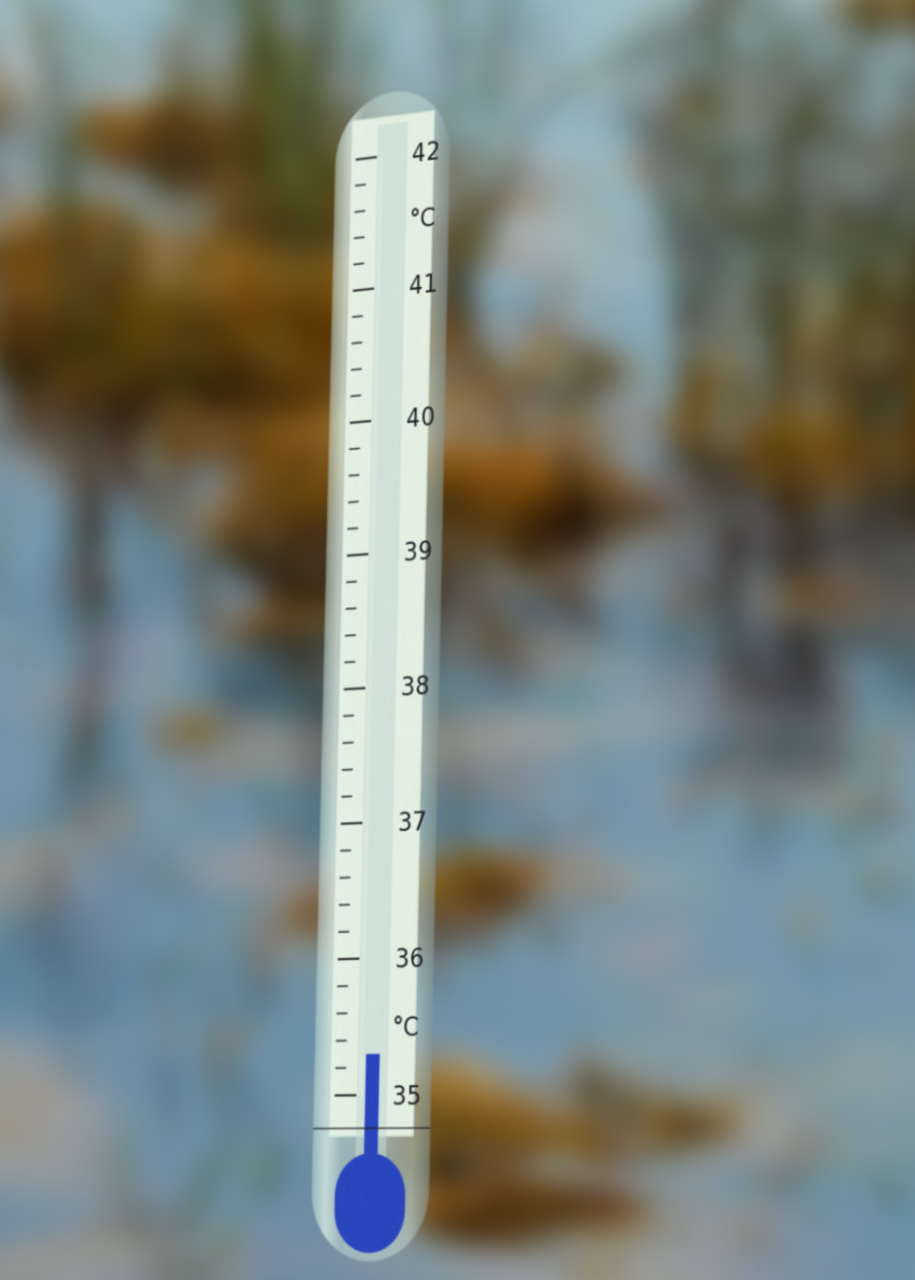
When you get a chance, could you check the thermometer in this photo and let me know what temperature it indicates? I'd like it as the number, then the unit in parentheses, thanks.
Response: 35.3 (°C)
